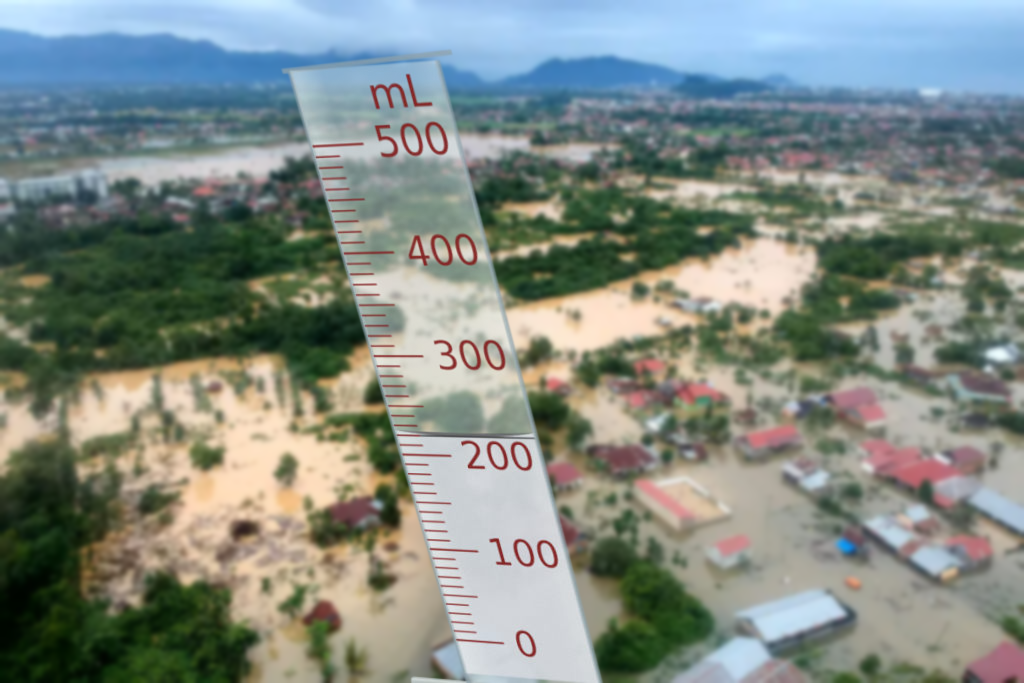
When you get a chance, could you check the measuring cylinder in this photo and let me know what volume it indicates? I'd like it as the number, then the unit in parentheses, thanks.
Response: 220 (mL)
